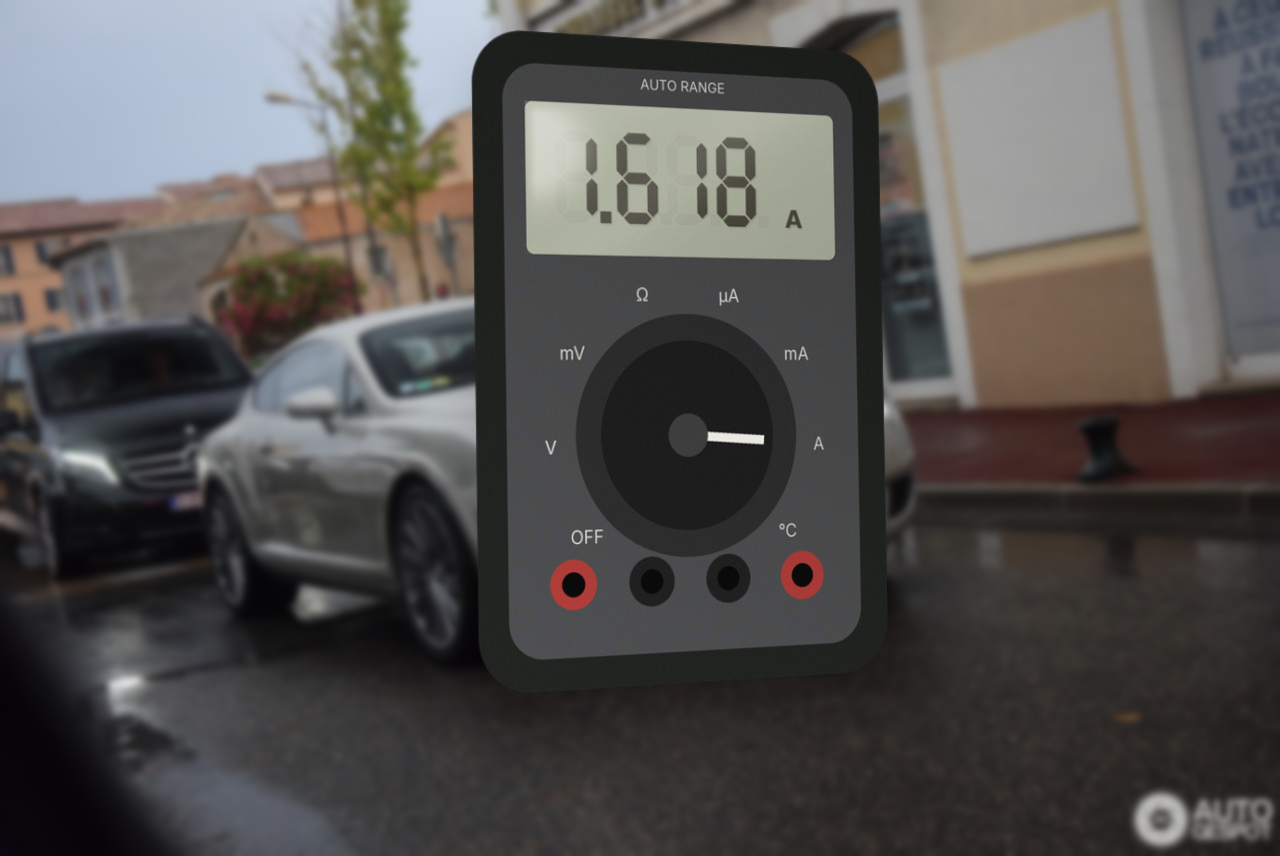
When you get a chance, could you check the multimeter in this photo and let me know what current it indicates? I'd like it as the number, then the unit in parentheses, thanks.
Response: 1.618 (A)
